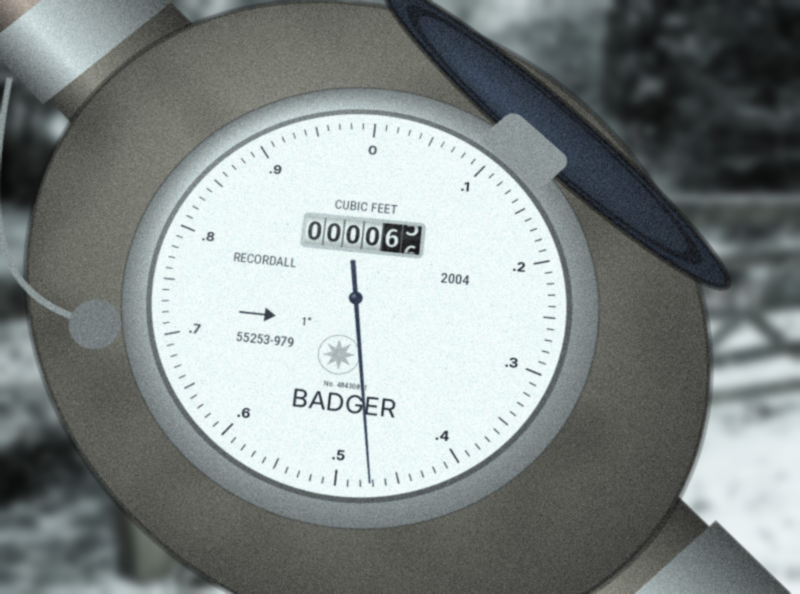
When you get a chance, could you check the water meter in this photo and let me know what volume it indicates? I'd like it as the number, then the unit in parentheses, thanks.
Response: 65.47 (ft³)
